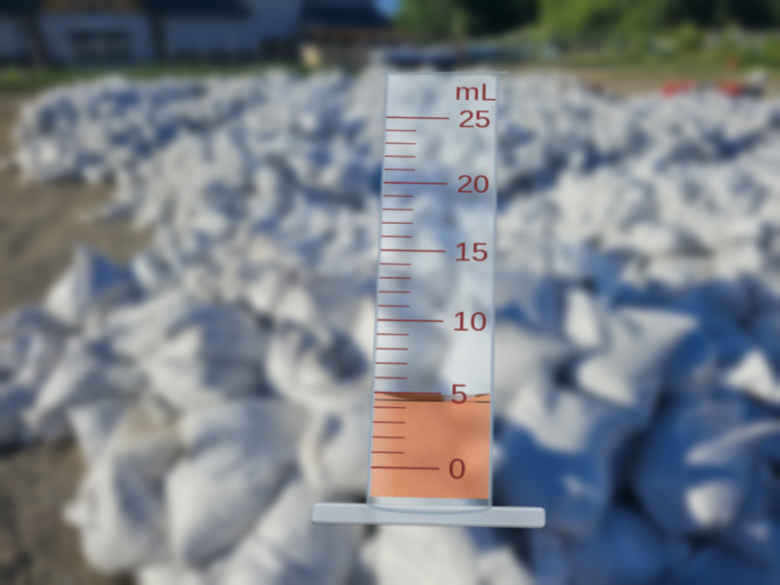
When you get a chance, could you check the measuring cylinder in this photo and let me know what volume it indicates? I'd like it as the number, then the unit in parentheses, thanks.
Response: 4.5 (mL)
